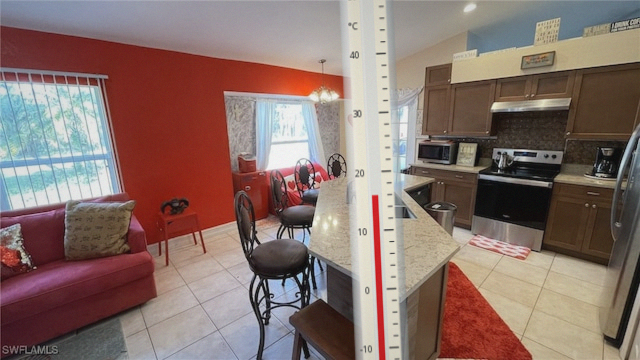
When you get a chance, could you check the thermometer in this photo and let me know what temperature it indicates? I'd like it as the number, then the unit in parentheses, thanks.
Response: 16 (°C)
